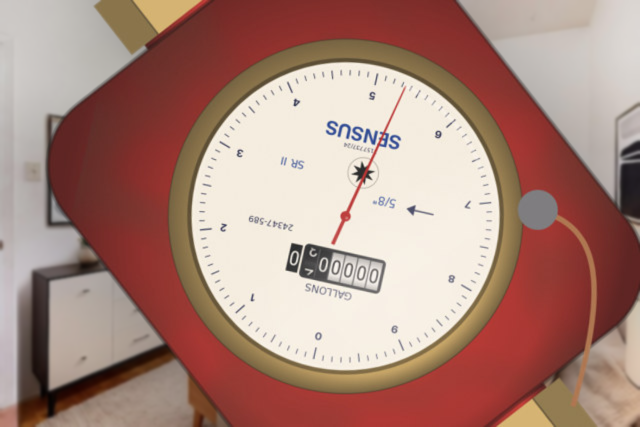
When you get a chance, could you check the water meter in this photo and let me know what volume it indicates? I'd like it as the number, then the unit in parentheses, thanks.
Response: 25.3 (gal)
